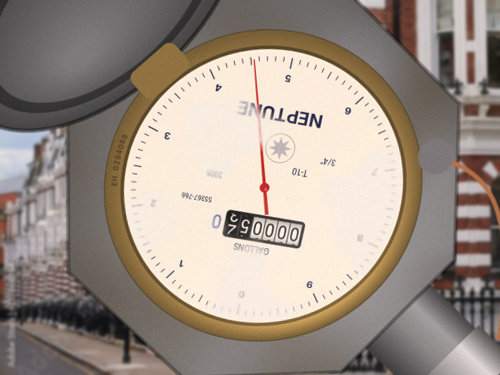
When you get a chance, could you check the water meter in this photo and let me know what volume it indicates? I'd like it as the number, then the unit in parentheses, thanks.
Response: 524.5 (gal)
